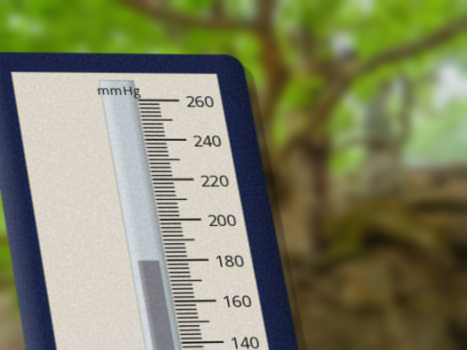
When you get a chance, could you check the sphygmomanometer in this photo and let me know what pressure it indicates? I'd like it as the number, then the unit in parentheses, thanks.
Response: 180 (mmHg)
